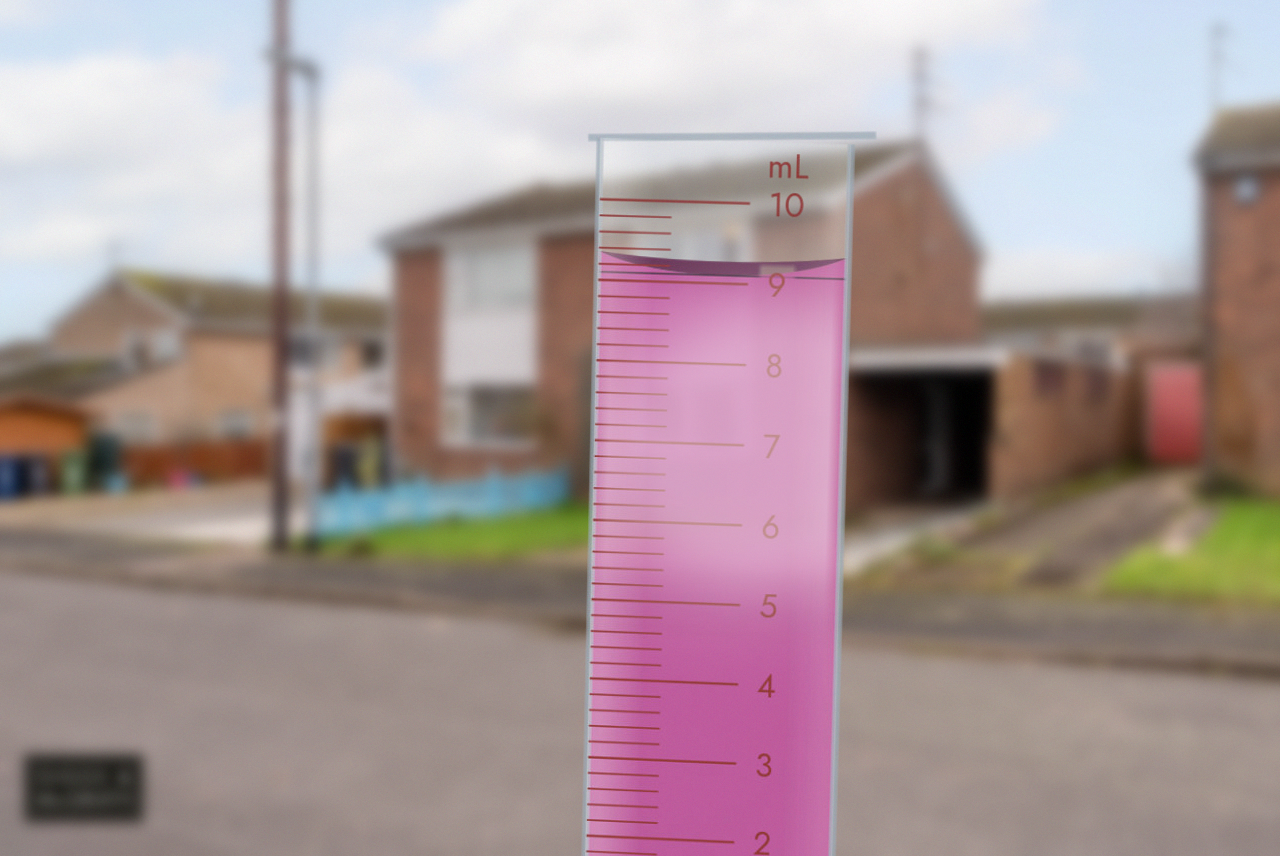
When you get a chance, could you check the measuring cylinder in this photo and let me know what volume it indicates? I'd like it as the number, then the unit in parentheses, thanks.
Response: 9.1 (mL)
